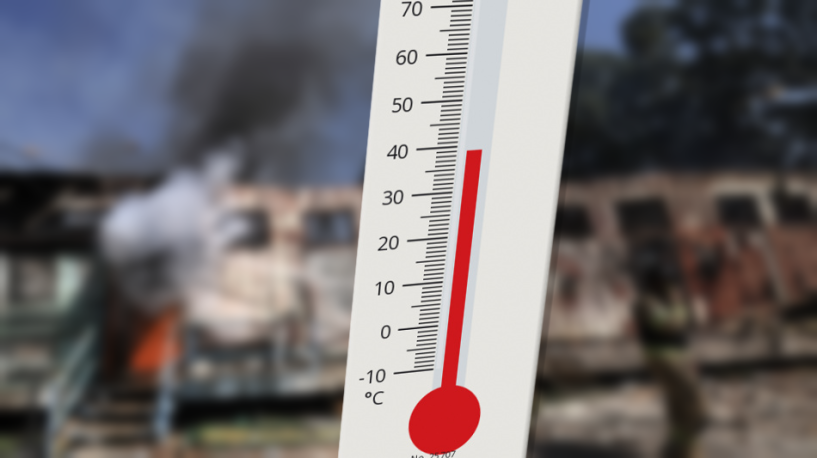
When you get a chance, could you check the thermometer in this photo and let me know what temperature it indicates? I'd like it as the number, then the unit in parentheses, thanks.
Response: 39 (°C)
